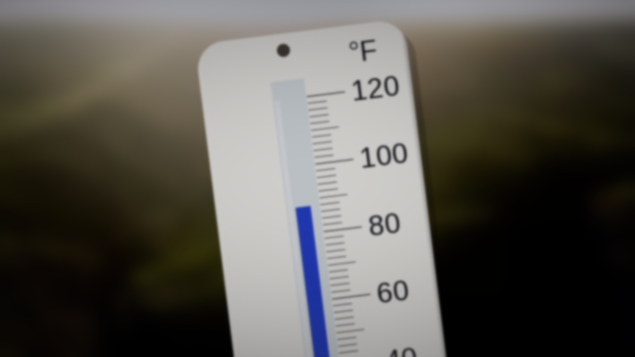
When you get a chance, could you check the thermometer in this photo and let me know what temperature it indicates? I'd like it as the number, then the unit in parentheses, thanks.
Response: 88 (°F)
